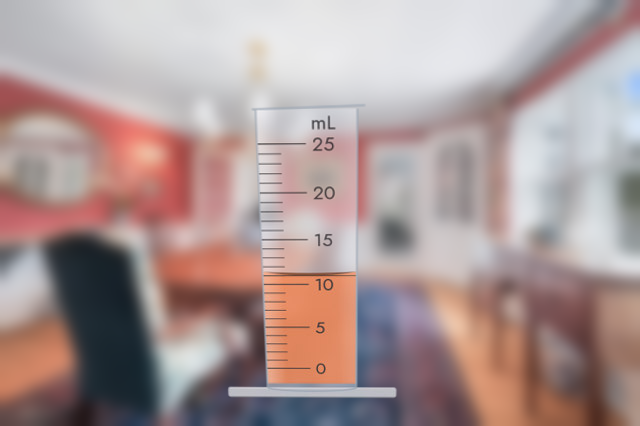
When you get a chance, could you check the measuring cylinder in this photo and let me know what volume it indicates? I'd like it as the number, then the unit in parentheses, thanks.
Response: 11 (mL)
